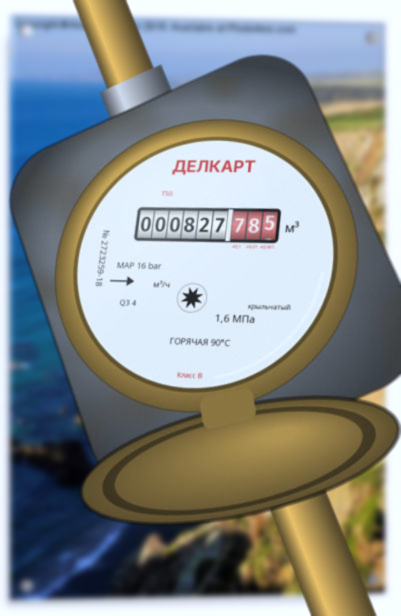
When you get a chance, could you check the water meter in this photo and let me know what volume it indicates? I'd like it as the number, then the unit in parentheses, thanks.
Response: 827.785 (m³)
